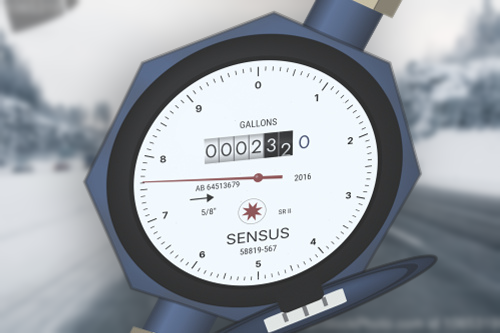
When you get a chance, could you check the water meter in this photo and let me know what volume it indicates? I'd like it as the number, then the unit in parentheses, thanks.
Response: 2317.6 (gal)
